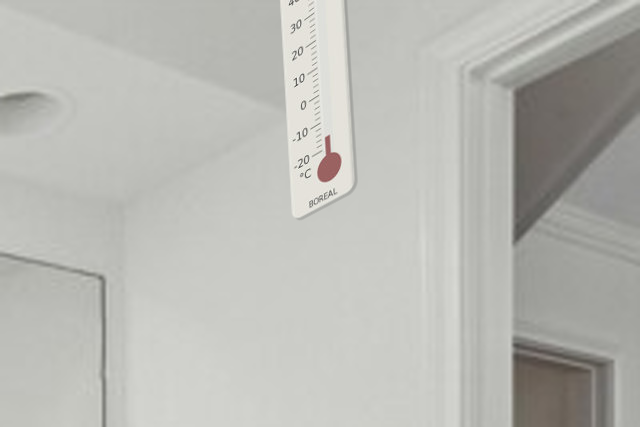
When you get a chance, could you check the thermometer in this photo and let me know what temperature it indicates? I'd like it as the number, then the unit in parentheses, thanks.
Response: -16 (°C)
